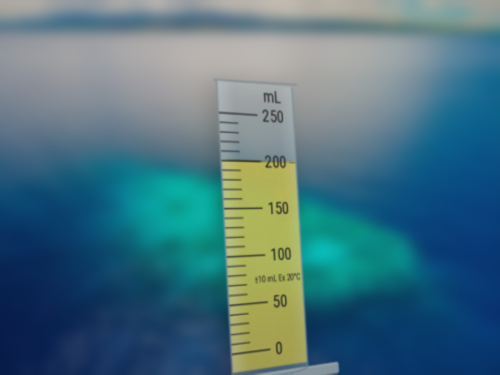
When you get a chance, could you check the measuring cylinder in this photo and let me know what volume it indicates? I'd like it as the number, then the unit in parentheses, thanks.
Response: 200 (mL)
